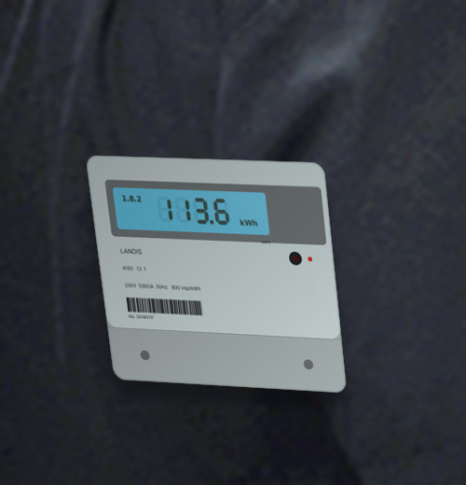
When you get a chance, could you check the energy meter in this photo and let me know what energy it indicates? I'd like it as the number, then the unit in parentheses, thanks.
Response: 113.6 (kWh)
